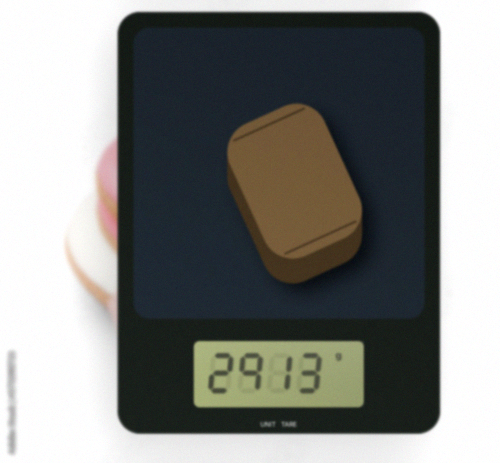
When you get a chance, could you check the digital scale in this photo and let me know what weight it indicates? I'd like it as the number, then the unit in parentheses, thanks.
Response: 2913 (g)
